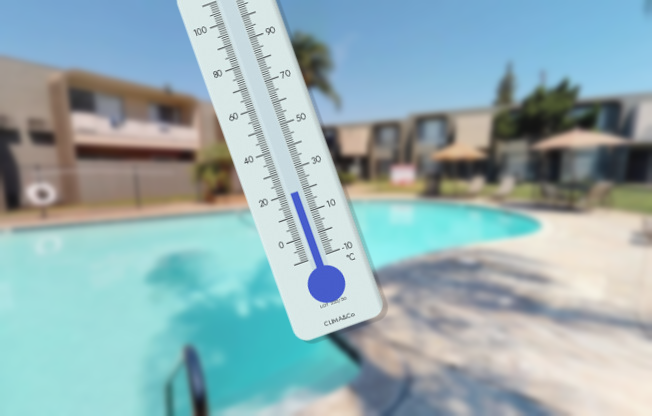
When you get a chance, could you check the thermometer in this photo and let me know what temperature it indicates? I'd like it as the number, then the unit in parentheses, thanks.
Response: 20 (°C)
